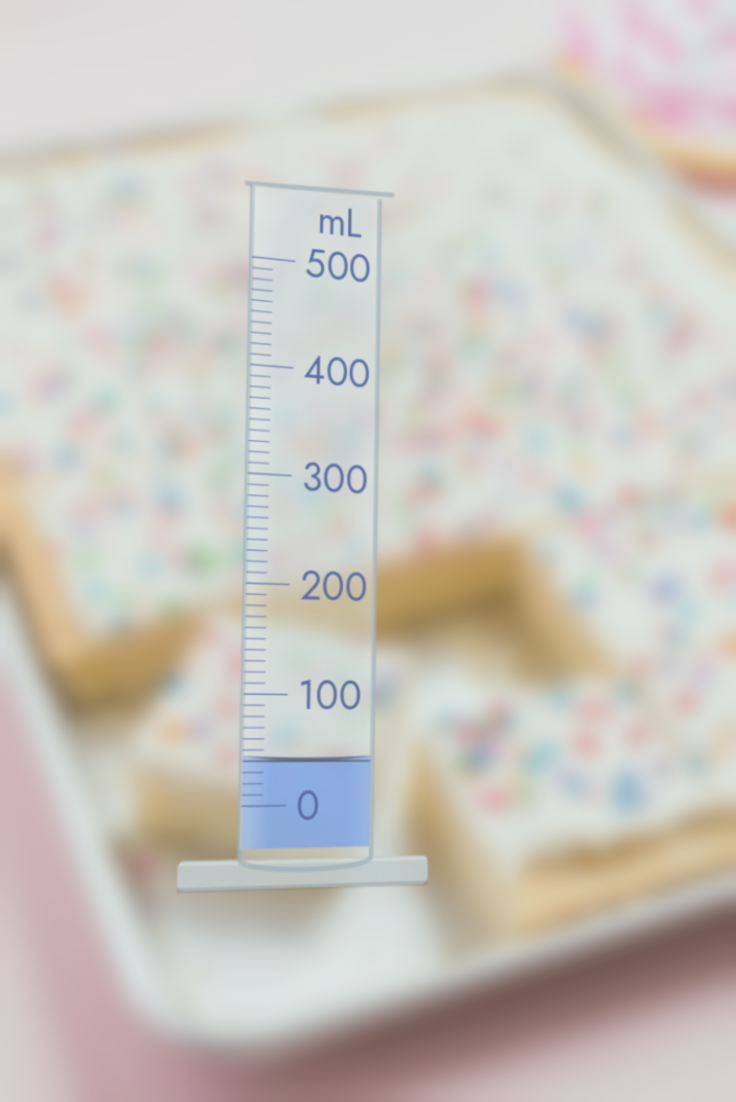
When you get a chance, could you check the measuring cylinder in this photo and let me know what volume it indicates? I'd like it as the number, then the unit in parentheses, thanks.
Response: 40 (mL)
